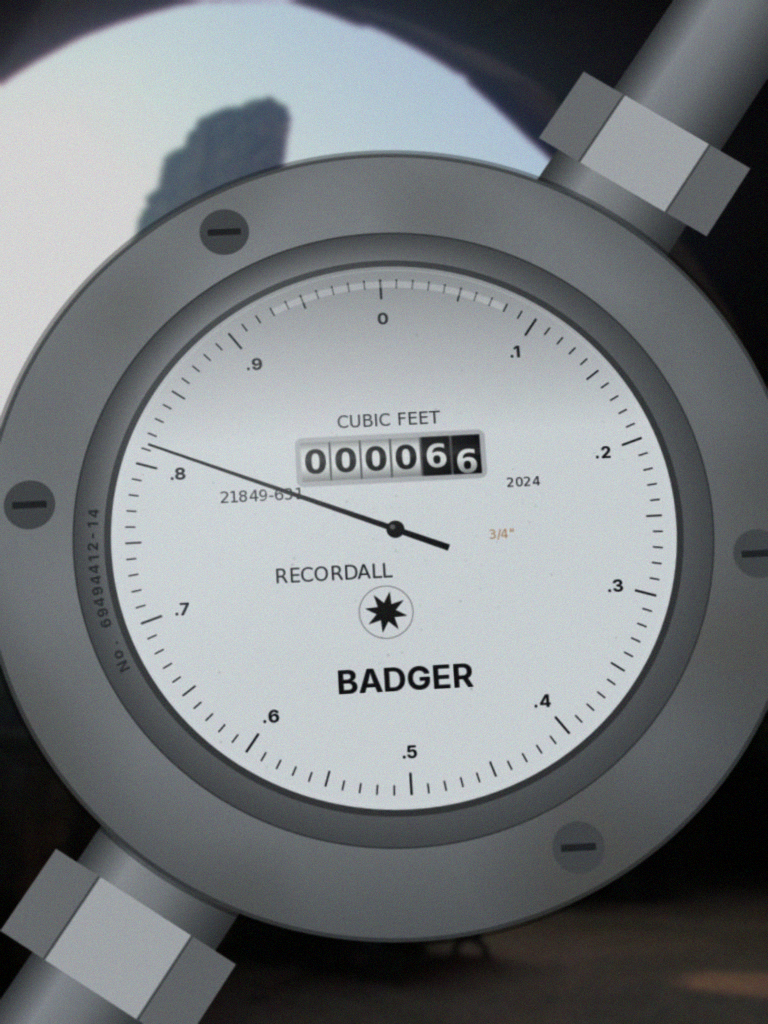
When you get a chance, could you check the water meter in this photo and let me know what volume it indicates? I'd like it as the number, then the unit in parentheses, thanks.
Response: 65.81 (ft³)
